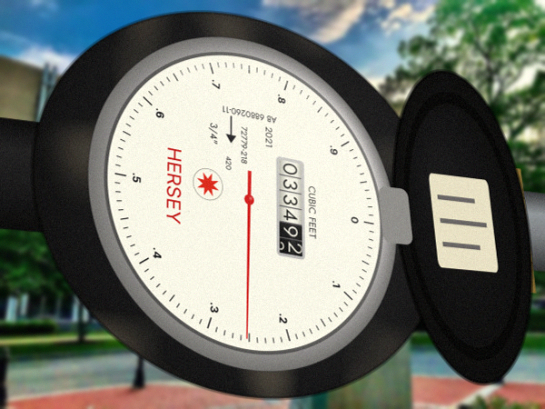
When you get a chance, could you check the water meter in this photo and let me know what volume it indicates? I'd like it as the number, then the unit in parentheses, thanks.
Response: 33492.25 (ft³)
